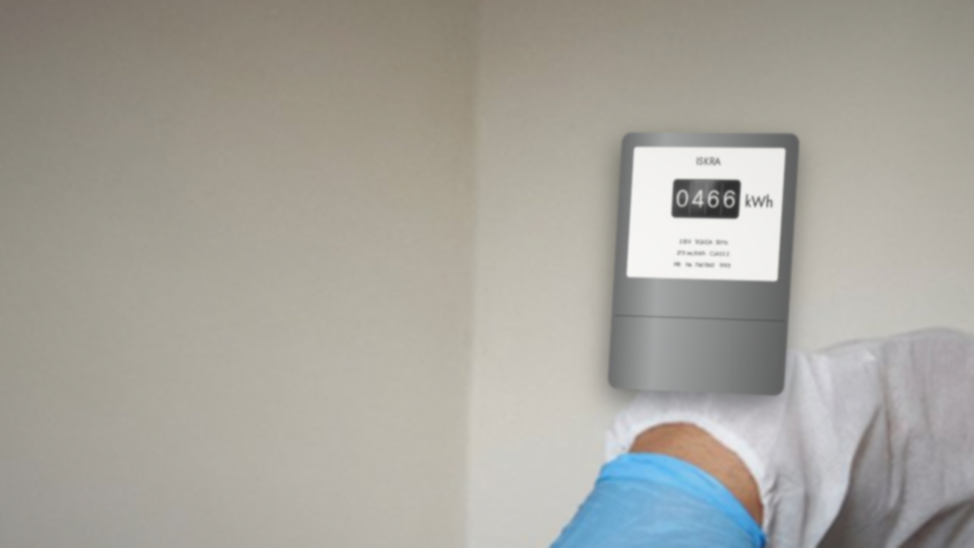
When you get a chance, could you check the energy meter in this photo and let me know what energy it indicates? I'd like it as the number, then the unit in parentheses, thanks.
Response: 466 (kWh)
